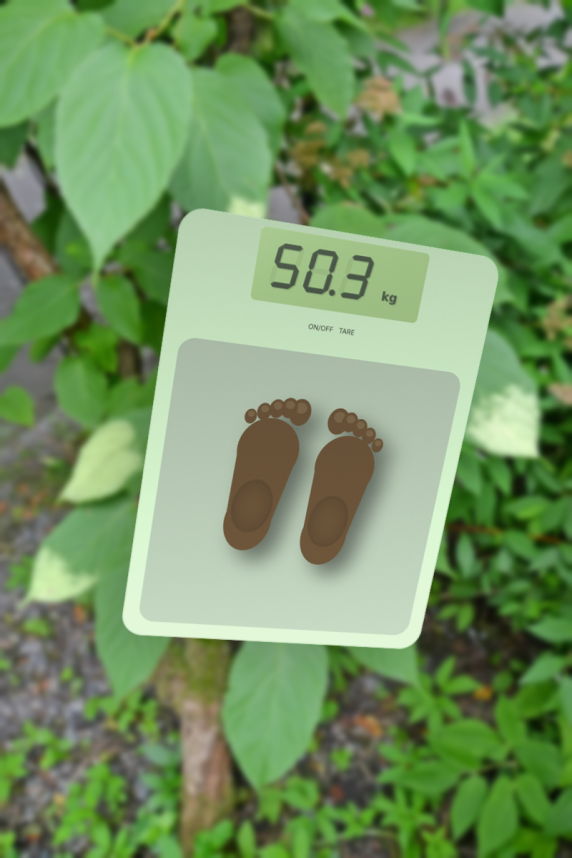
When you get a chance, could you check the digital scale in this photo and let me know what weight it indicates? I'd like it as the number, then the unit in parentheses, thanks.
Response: 50.3 (kg)
